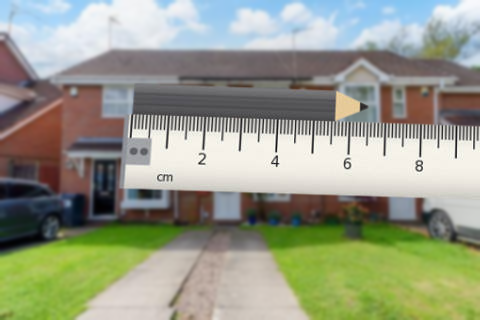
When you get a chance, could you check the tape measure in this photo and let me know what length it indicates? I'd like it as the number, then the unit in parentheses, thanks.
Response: 6.5 (cm)
